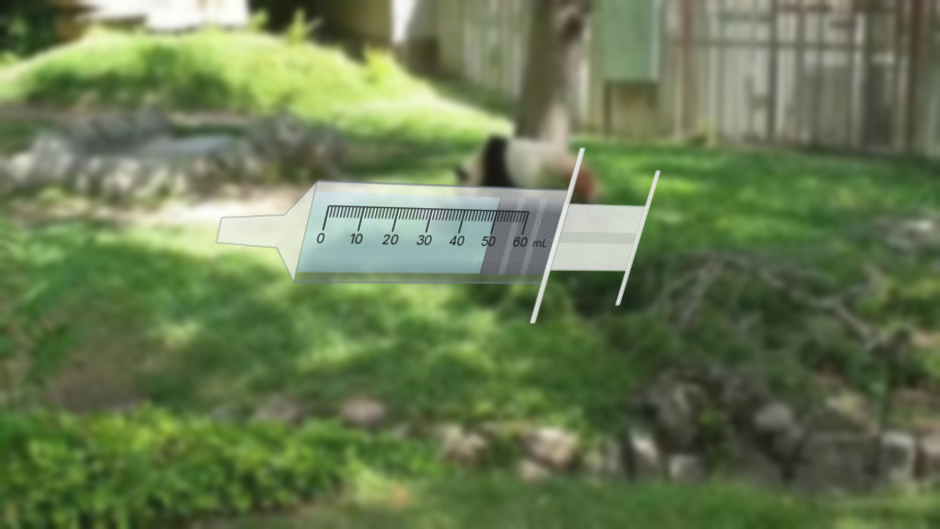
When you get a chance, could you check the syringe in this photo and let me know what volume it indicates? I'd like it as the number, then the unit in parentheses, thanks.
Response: 50 (mL)
